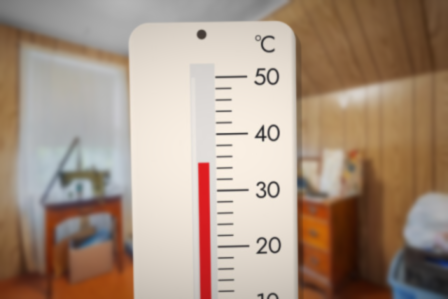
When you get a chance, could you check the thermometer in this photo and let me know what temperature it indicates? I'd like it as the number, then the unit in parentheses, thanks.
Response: 35 (°C)
